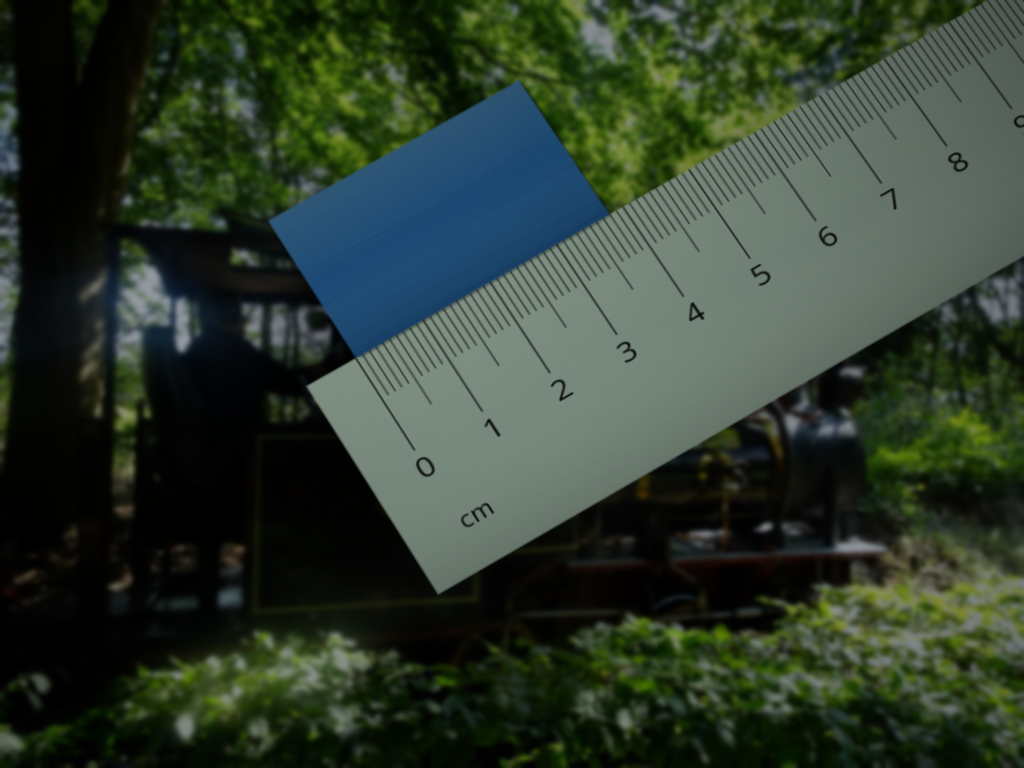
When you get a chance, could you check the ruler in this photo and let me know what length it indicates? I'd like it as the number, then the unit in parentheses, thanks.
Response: 3.8 (cm)
